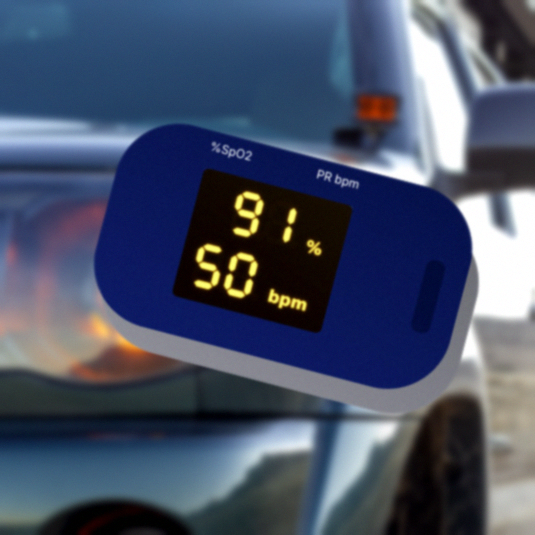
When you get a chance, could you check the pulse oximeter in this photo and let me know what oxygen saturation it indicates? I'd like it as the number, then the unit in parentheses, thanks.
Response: 91 (%)
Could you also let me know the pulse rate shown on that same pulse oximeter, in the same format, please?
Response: 50 (bpm)
